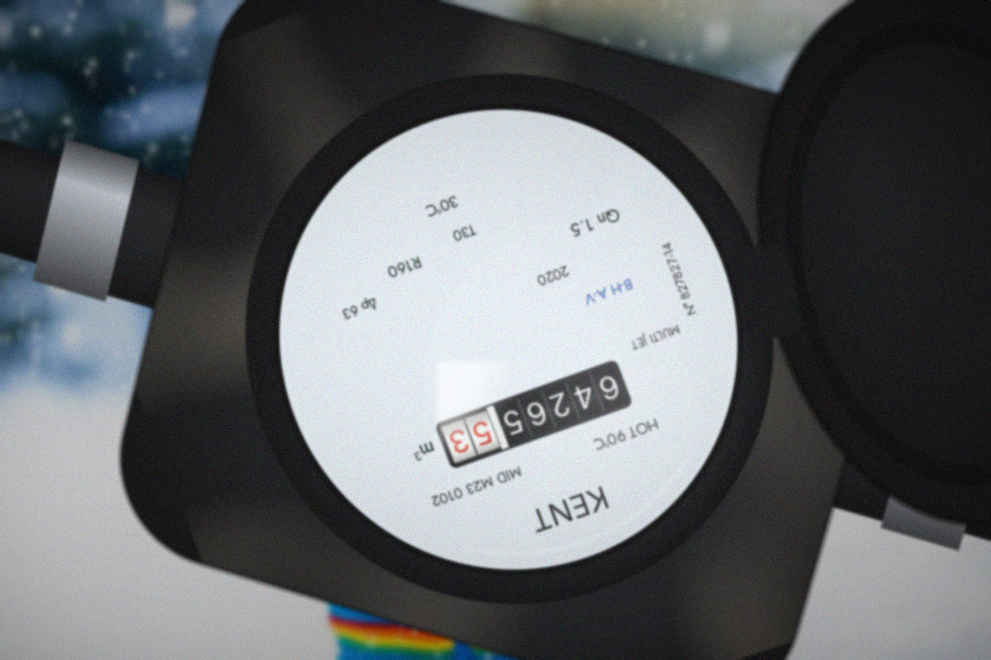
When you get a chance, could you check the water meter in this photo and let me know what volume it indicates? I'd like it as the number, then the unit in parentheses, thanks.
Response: 64265.53 (m³)
